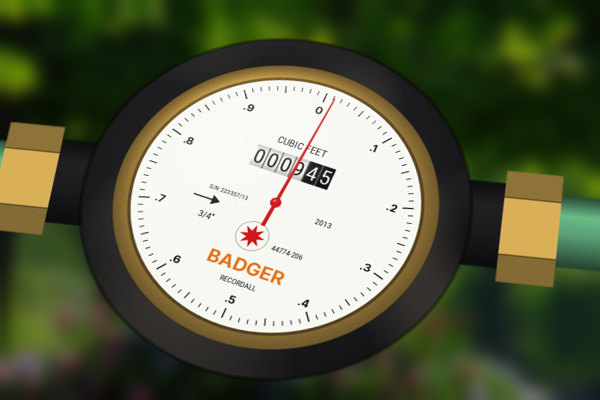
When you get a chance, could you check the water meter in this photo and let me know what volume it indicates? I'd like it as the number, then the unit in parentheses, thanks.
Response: 945.01 (ft³)
